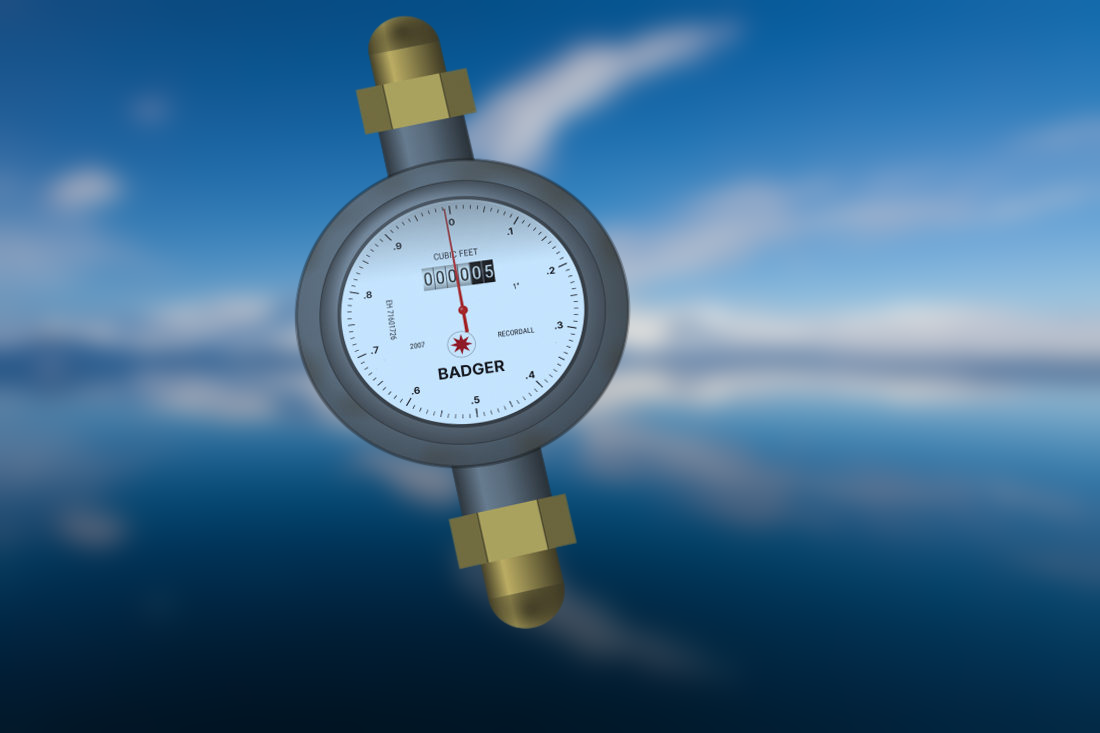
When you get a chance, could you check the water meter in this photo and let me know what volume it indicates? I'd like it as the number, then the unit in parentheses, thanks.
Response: 4.99 (ft³)
